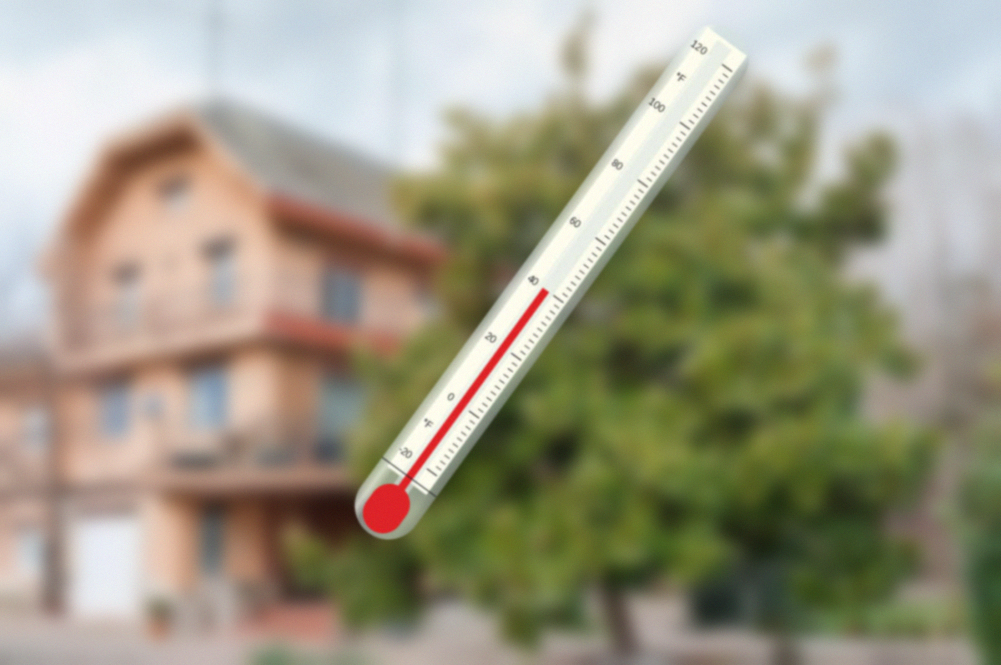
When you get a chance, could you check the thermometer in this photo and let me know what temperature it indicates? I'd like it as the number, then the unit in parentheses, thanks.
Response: 40 (°F)
